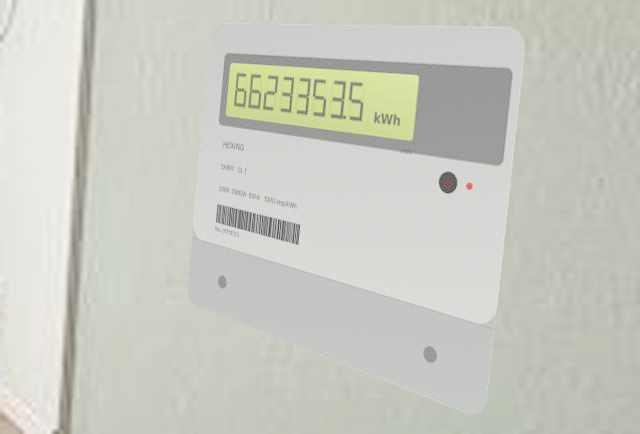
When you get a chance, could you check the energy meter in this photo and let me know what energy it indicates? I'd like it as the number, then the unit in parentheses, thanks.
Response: 6623353.5 (kWh)
